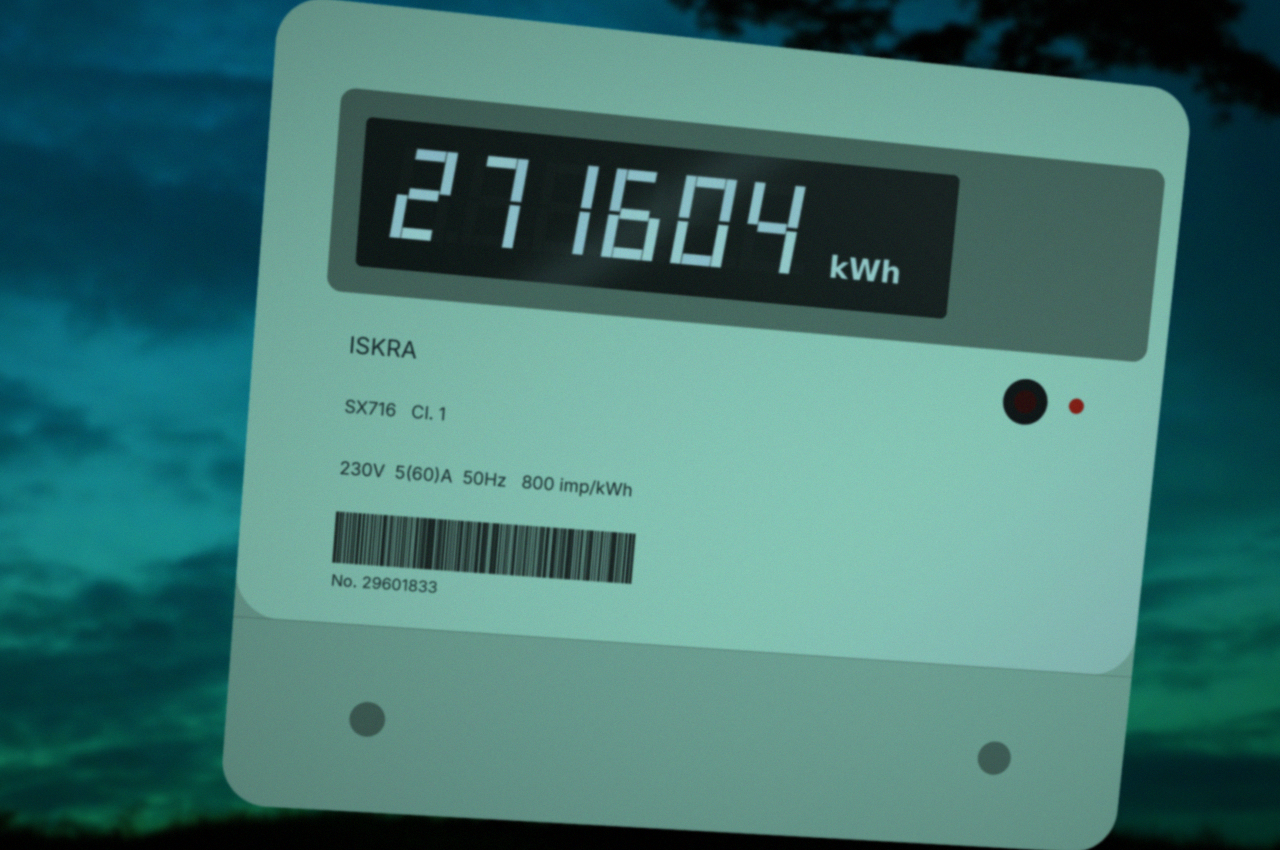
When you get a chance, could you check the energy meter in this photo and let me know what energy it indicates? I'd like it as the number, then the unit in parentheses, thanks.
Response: 271604 (kWh)
